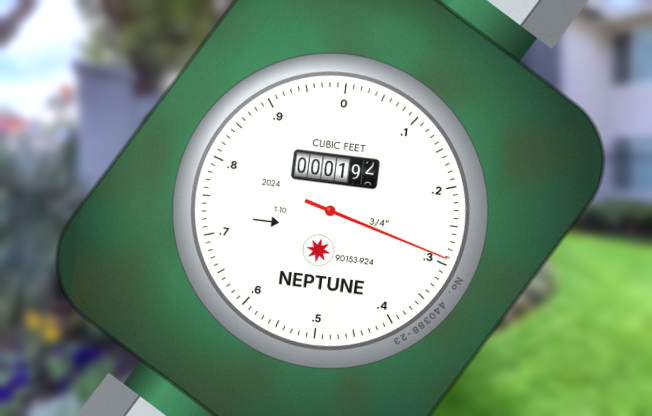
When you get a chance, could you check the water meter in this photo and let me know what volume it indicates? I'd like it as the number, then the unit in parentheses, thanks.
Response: 192.29 (ft³)
